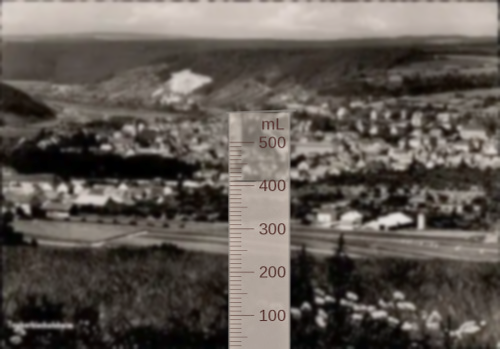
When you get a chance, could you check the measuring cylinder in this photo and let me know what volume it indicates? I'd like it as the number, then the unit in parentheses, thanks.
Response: 410 (mL)
